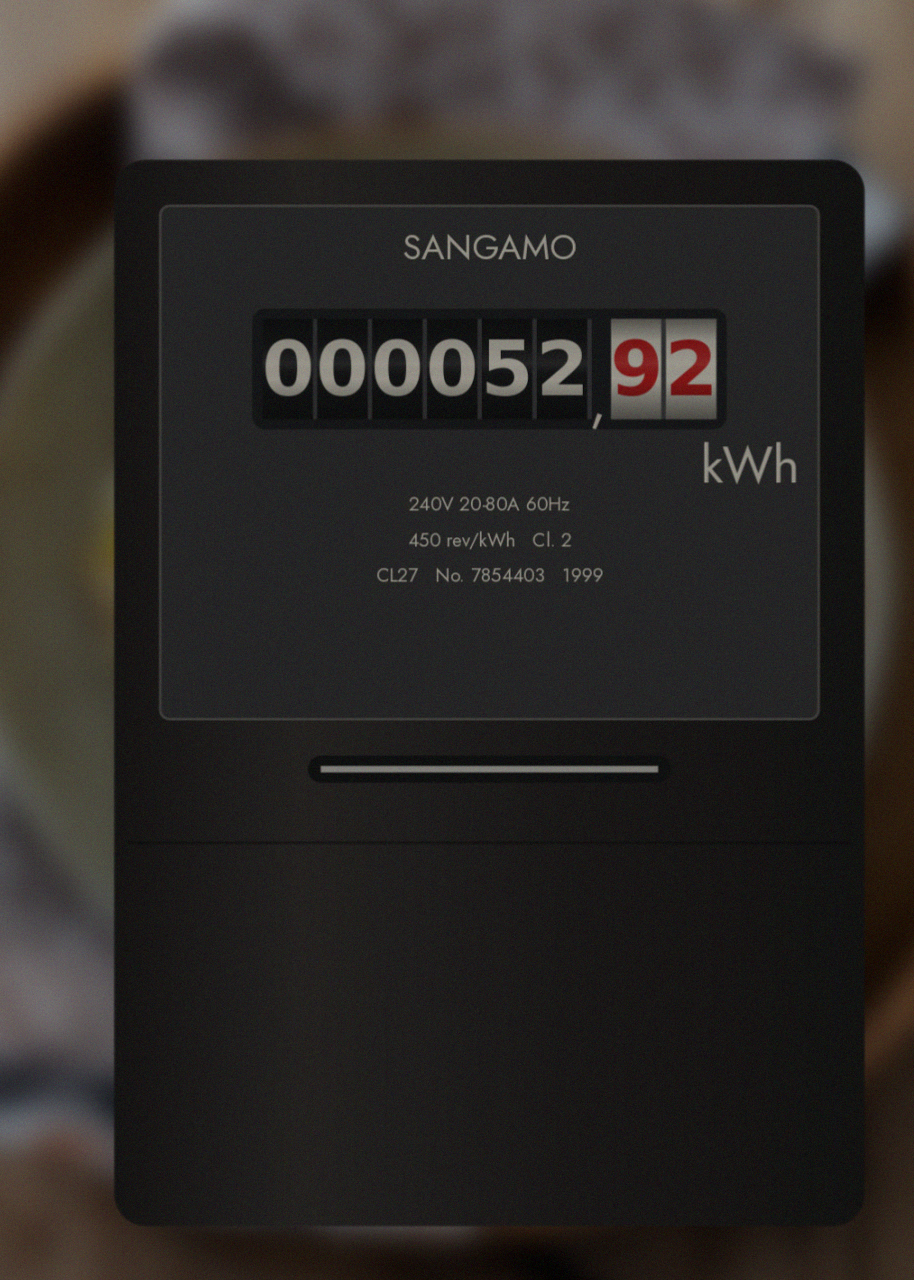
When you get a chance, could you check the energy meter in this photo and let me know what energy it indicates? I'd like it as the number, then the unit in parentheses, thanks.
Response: 52.92 (kWh)
